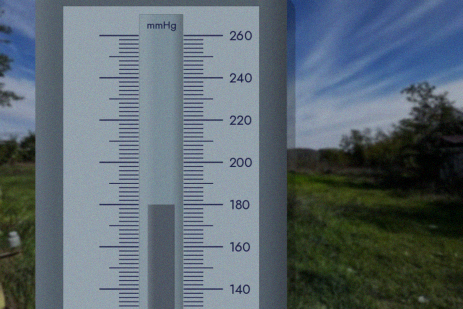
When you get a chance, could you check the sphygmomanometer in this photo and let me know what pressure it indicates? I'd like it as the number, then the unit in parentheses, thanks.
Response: 180 (mmHg)
